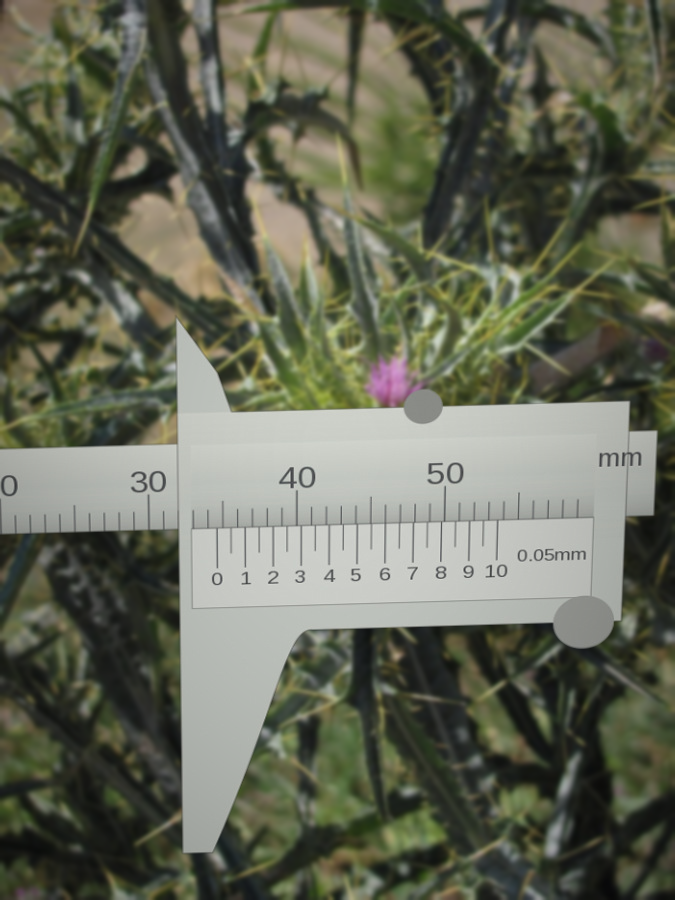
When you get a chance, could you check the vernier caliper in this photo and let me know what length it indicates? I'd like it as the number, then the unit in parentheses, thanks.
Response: 34.6 (mm)
